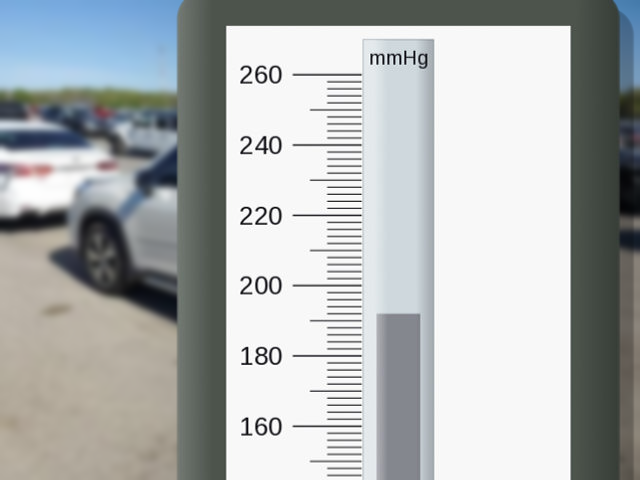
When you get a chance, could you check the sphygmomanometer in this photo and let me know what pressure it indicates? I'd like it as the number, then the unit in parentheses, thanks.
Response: 192 (mmHg)
